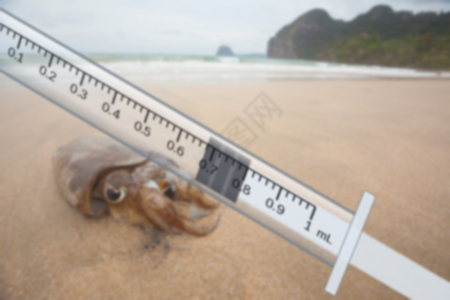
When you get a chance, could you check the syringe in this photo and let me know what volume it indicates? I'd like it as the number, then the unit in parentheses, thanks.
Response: 0.68 (mL)
